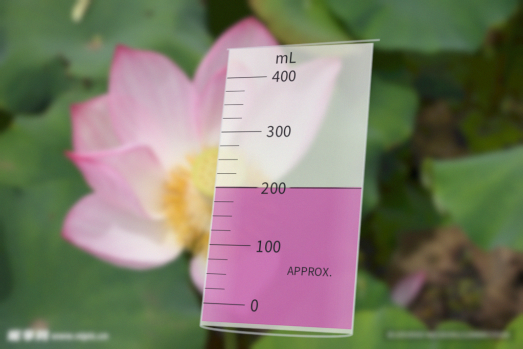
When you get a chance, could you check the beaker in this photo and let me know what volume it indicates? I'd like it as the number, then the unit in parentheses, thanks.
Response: 200 (mL)
